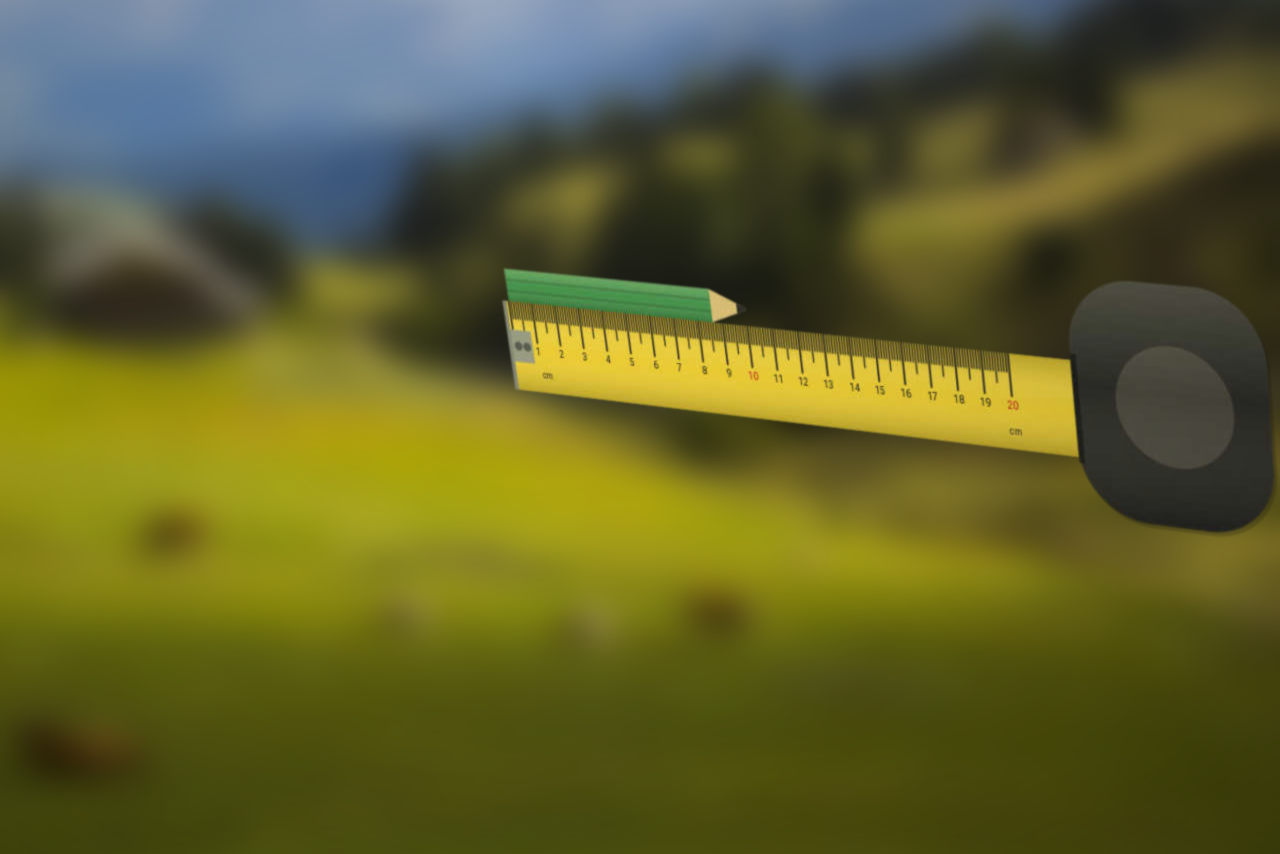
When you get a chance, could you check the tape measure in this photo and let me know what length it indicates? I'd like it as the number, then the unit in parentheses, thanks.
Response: 10 (cm)
